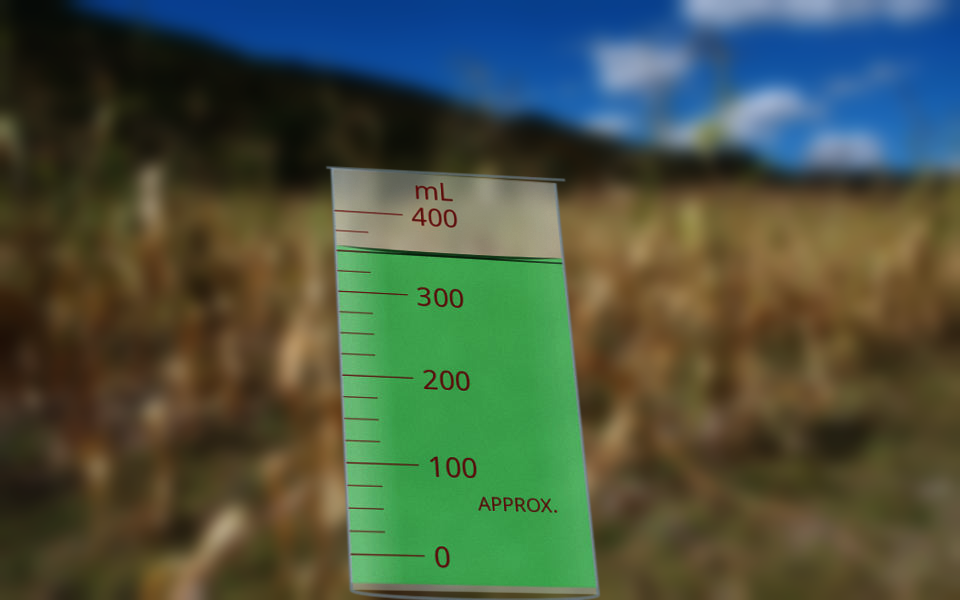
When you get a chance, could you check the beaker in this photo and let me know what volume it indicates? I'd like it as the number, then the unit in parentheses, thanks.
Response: 350 (mL)
